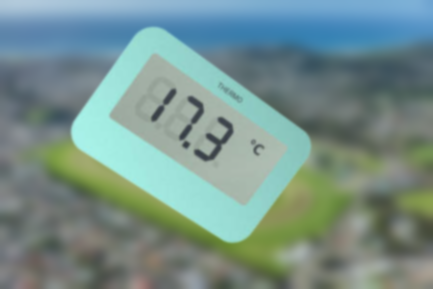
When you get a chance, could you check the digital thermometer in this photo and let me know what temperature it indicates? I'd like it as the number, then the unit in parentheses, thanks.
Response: 17.3 (°C)
